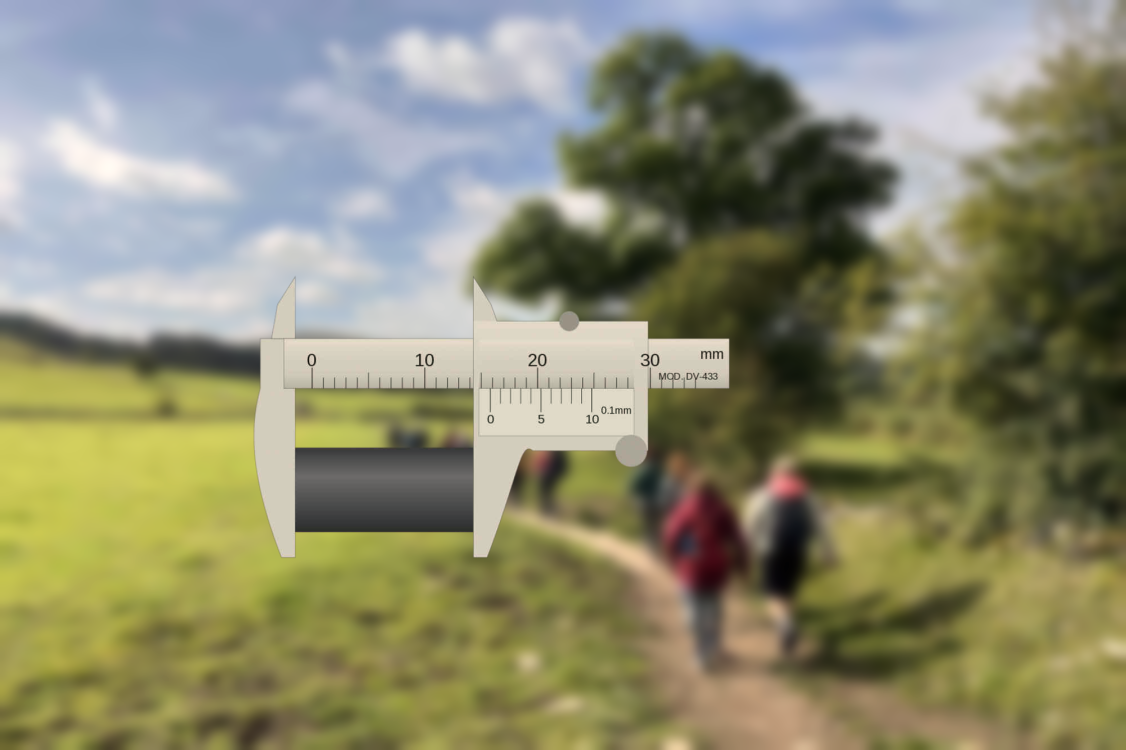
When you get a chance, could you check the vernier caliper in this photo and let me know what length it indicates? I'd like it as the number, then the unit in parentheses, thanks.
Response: 15.8 (mm)
